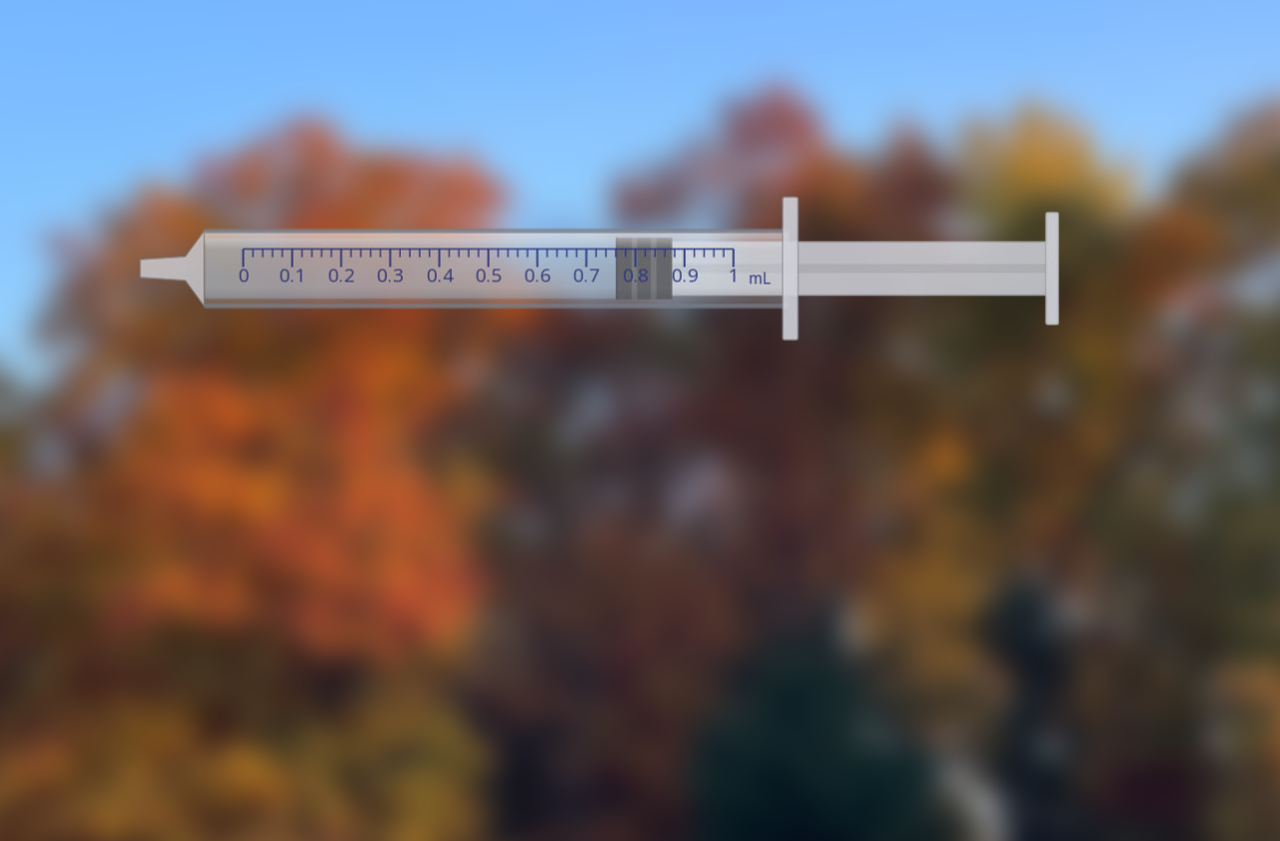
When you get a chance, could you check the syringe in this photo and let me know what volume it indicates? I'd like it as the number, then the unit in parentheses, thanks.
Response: 0.76 (mL)
